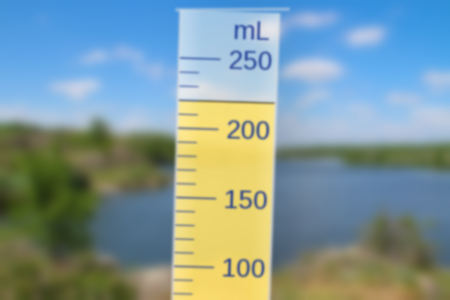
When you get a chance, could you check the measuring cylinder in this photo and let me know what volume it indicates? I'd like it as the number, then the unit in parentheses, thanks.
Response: 220 (mL)
